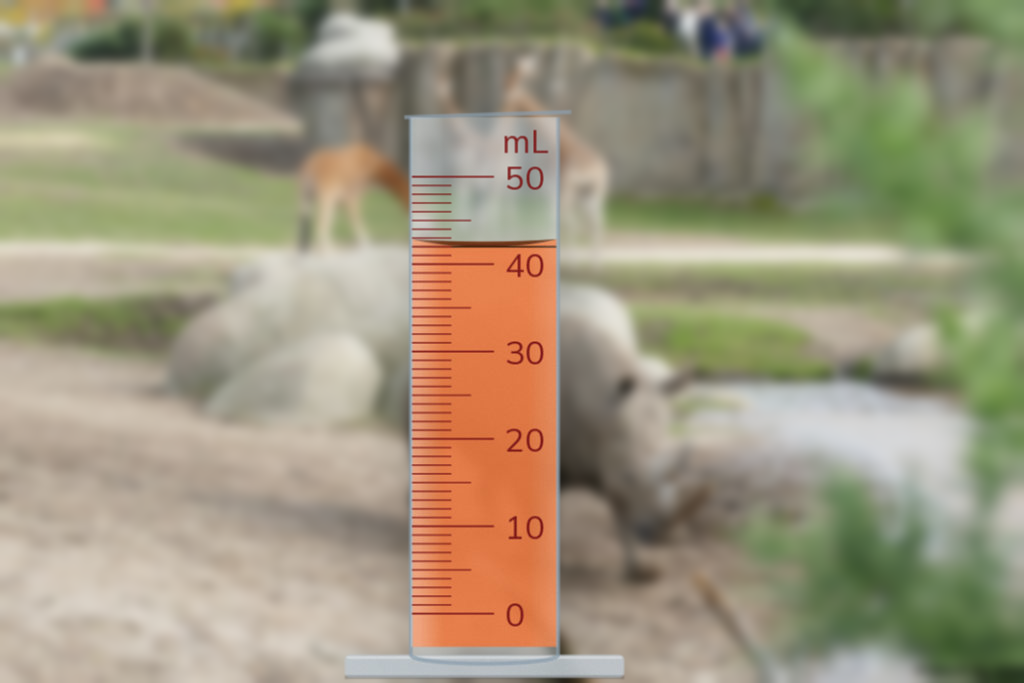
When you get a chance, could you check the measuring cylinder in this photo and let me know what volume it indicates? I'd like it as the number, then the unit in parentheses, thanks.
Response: 42 (mL)
